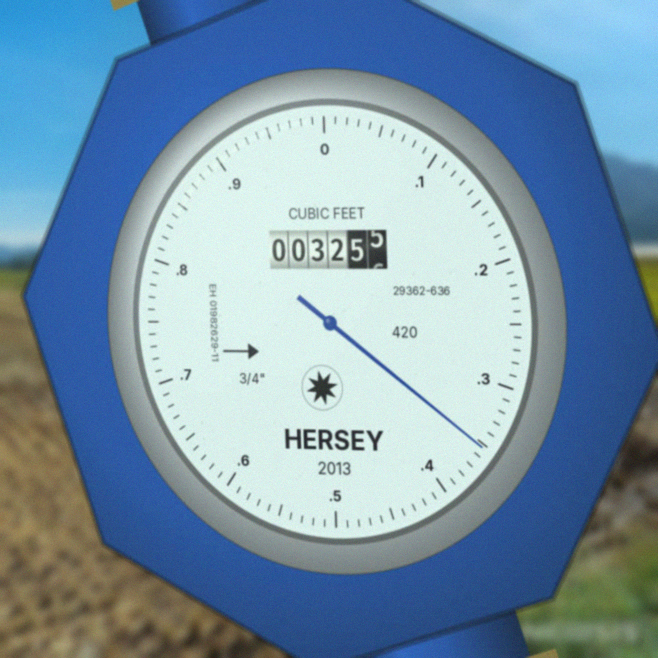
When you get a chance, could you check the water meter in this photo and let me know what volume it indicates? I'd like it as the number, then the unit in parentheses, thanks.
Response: 3255.35 (ft³)
